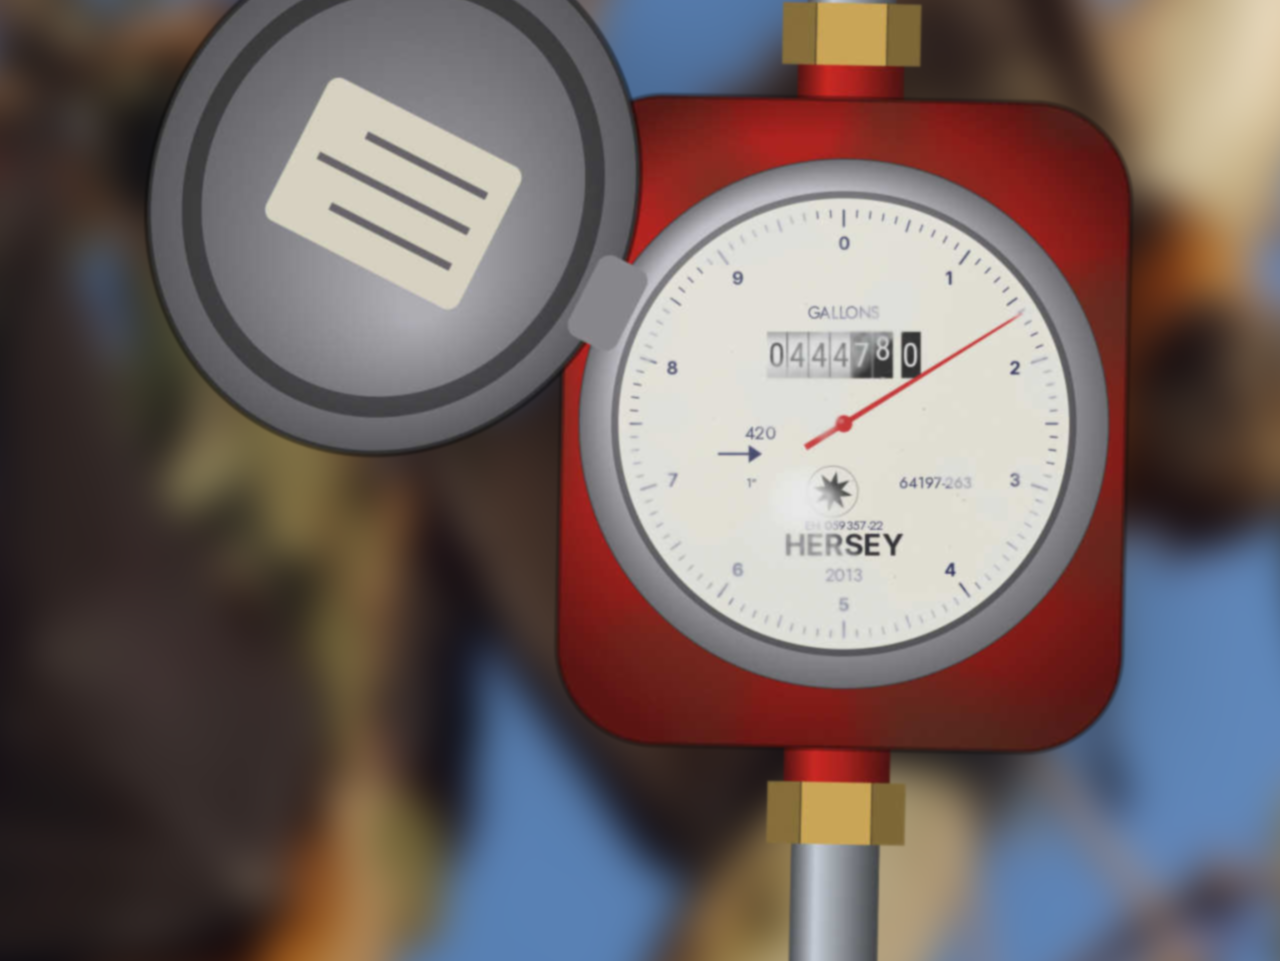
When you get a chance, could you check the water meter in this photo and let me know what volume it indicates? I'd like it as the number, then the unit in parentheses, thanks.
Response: 444781.6 (gal)
